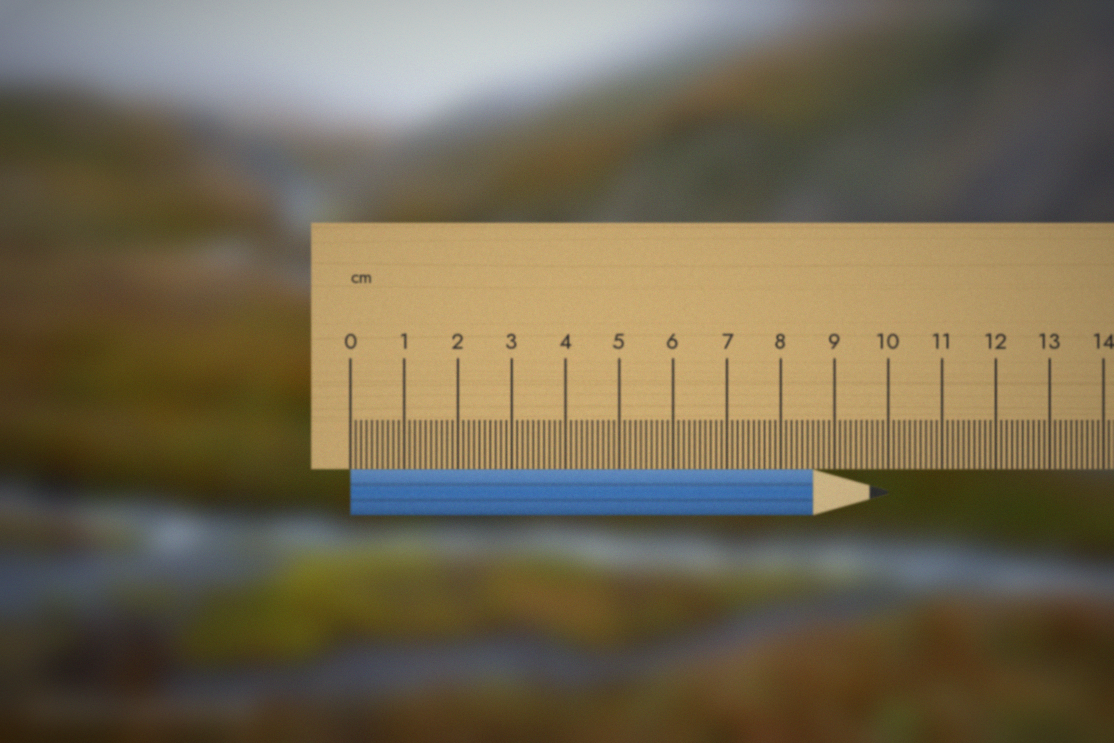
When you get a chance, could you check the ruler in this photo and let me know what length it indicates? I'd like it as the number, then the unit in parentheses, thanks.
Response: 10 (cm)
